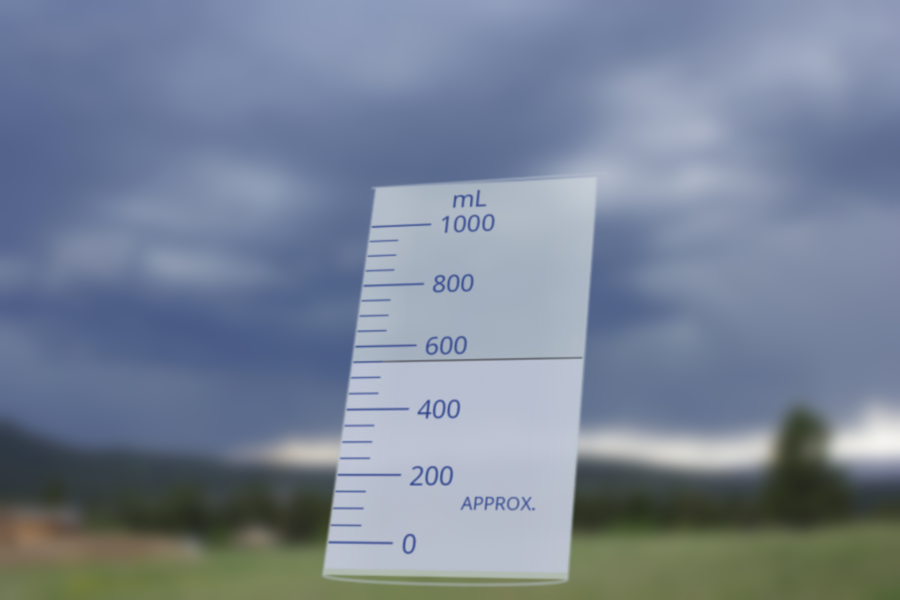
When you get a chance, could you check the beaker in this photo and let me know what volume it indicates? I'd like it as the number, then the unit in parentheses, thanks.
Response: 550 (mL)
